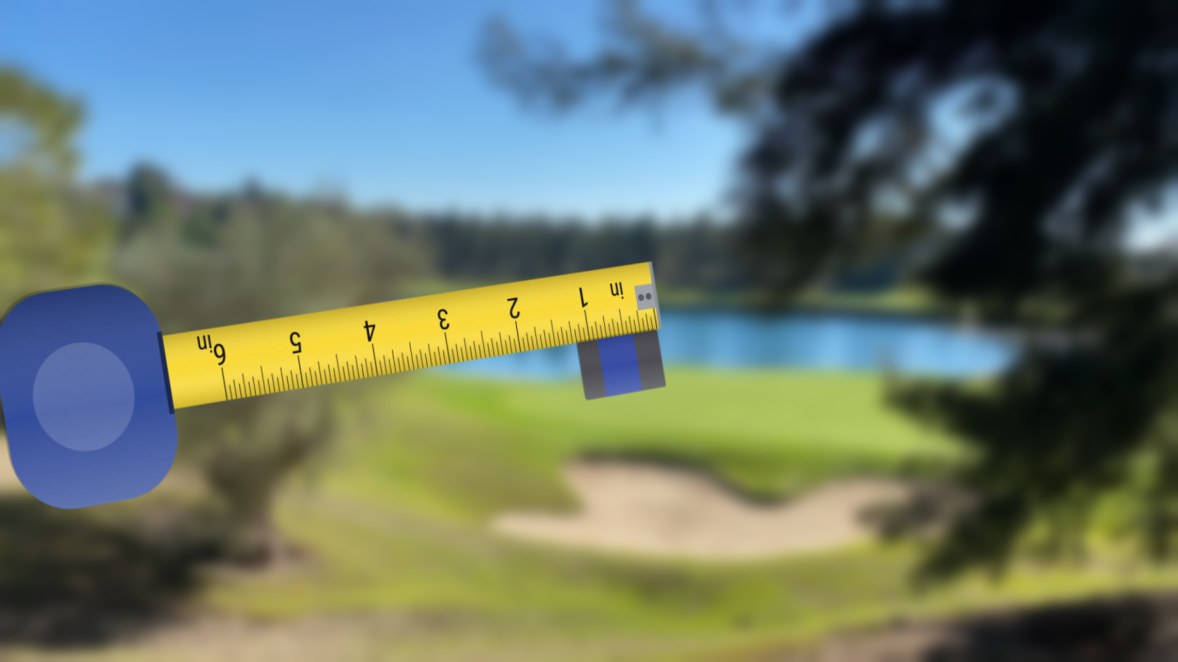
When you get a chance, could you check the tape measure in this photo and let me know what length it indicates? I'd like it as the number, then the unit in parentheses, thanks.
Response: 1.1875 (in)
